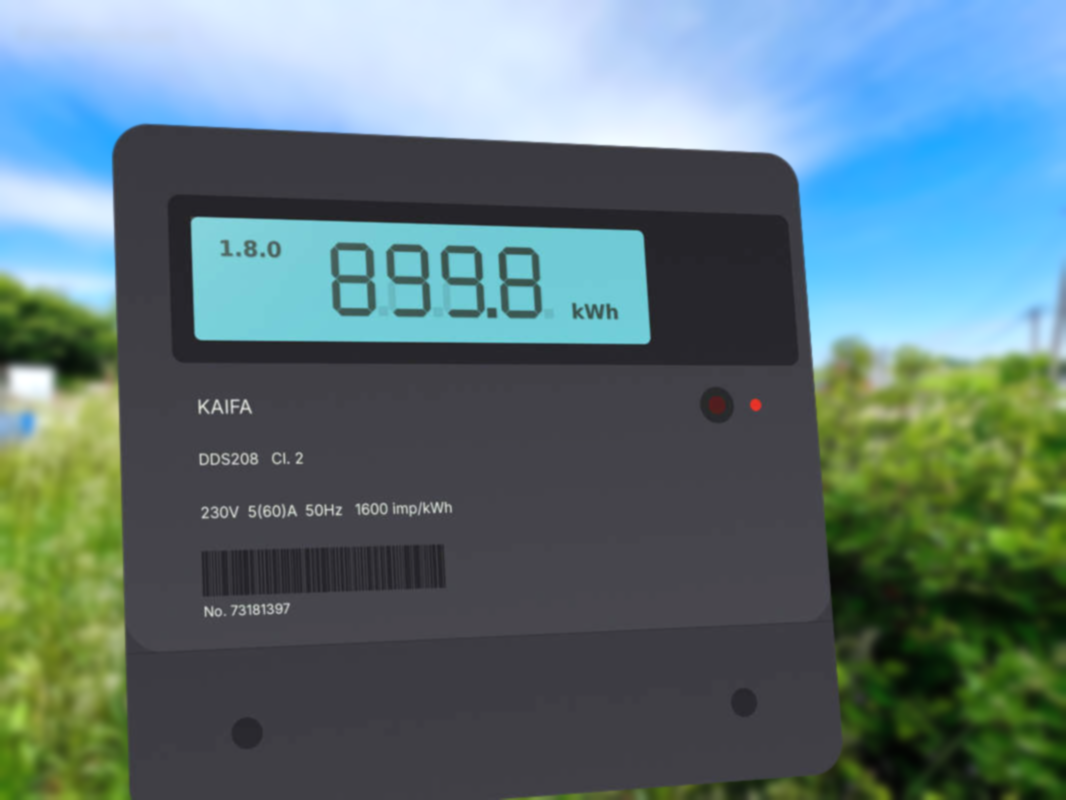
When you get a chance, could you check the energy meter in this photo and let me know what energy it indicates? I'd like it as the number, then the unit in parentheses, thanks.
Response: 899.8 (kWh)
